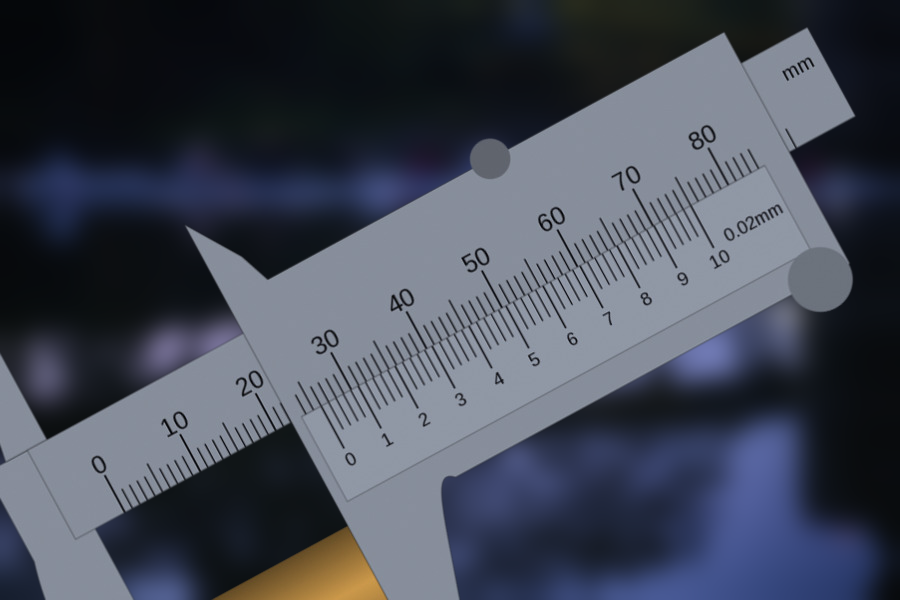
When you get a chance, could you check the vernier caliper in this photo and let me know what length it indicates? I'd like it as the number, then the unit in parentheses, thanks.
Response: 26.0 (mm)
